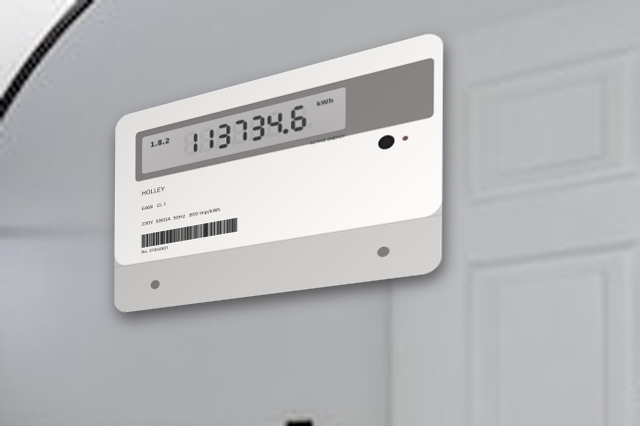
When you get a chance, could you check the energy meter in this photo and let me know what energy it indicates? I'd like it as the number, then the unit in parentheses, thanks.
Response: 113734.6 (kWh)
